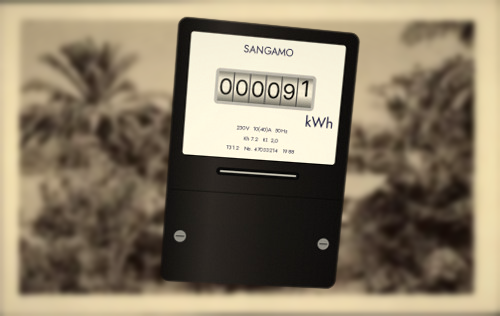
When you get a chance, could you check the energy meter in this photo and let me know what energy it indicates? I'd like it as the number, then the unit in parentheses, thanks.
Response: 91 (kWh)
